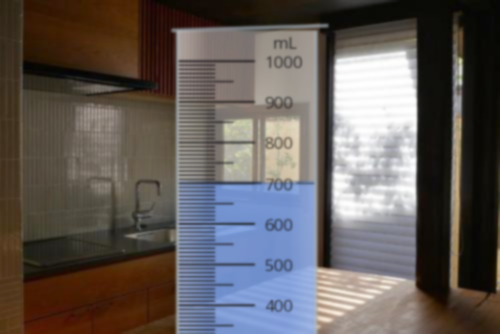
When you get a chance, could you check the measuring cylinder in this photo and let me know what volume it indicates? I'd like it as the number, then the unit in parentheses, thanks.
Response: 700 (mL)
